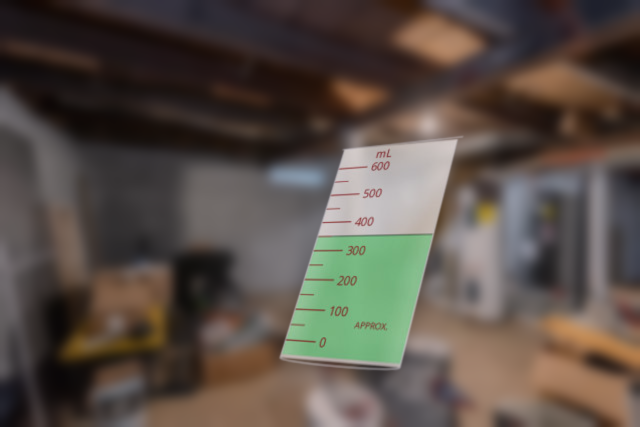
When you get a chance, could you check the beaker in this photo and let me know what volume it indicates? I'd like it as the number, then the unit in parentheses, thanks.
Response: 350 (mL)
